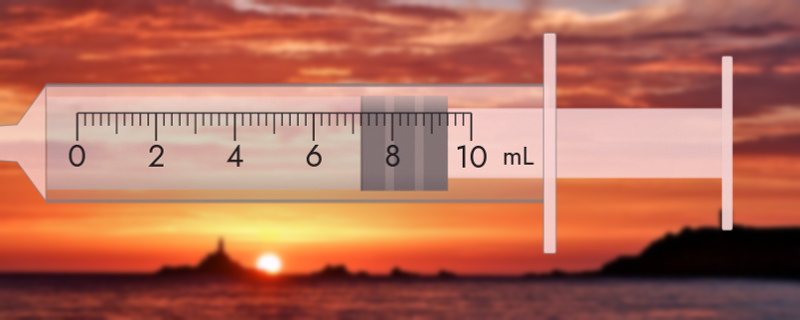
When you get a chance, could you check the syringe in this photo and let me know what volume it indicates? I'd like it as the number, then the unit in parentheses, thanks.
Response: 7.2 (mL)
